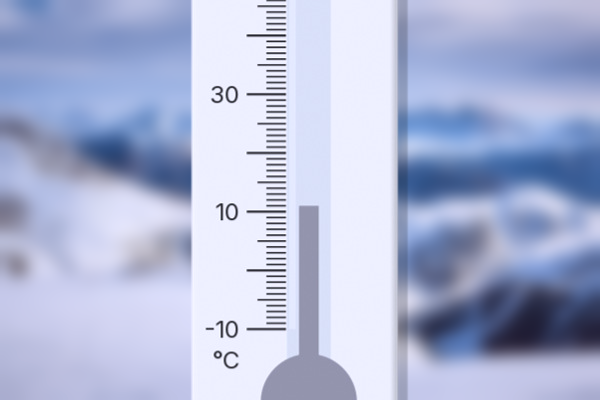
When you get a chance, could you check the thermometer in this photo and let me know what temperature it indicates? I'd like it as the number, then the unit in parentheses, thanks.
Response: 11 (°C)
